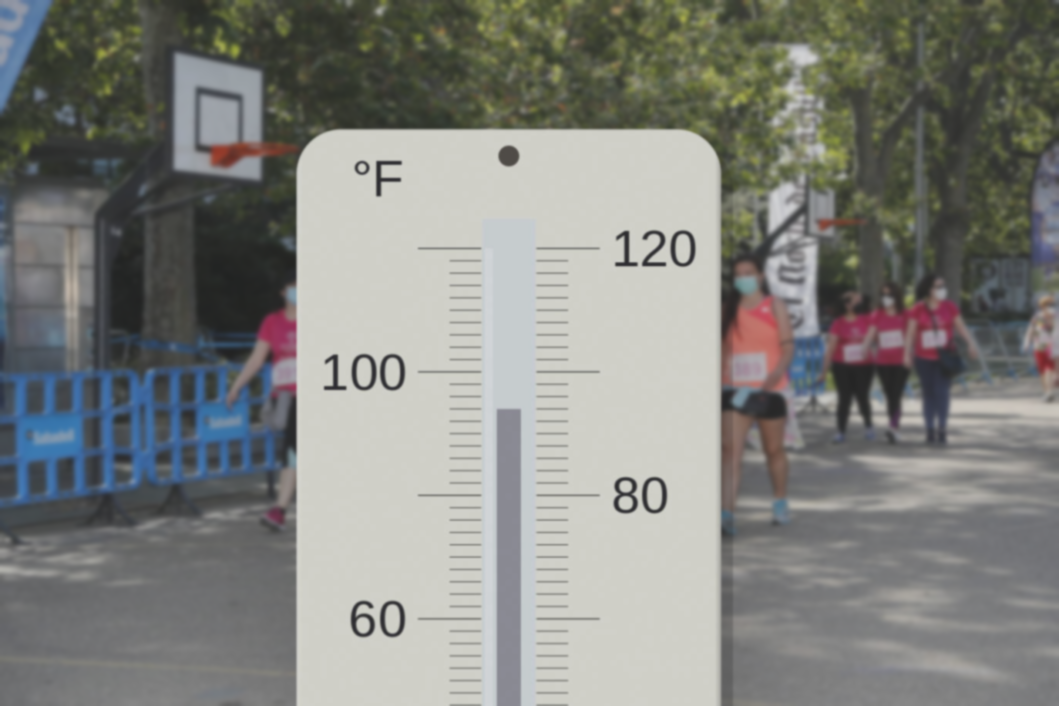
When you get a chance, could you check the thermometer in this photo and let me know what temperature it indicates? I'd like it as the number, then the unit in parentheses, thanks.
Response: 94 (°F)
